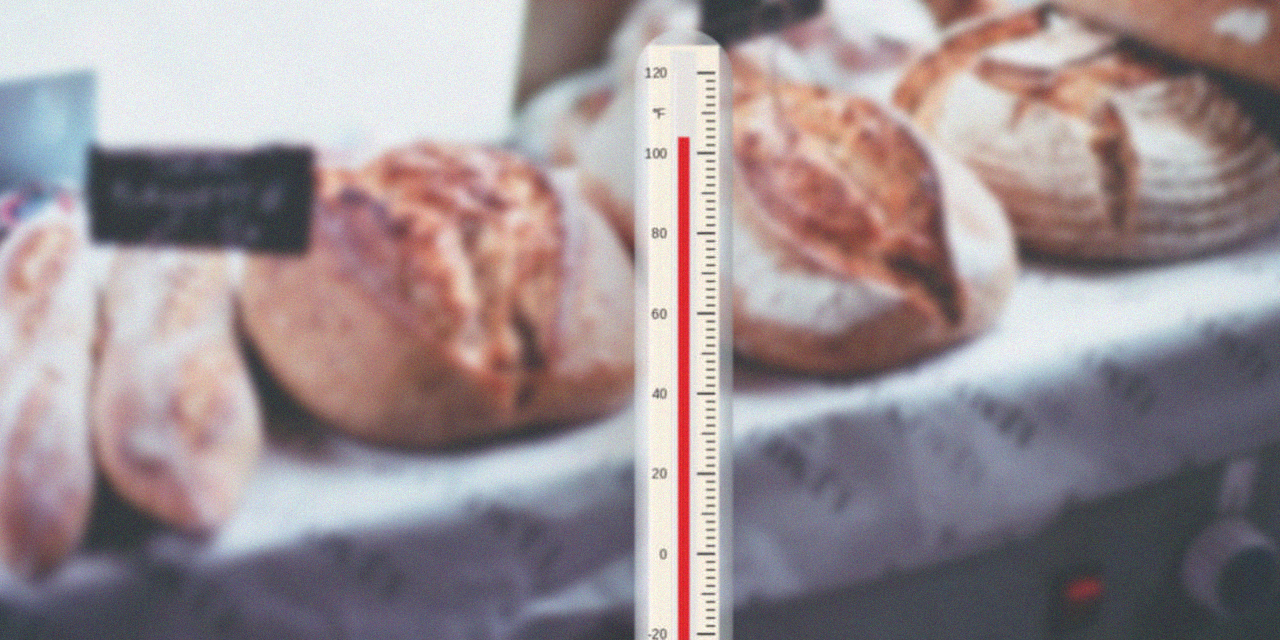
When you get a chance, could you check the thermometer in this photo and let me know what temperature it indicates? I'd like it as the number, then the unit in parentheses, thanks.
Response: 104 (°F)
